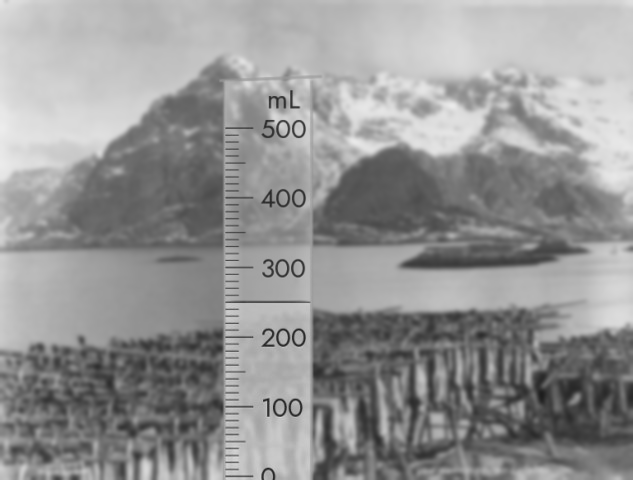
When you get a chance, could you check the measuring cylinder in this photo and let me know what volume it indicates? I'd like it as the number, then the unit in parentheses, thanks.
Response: 250 (mL)
